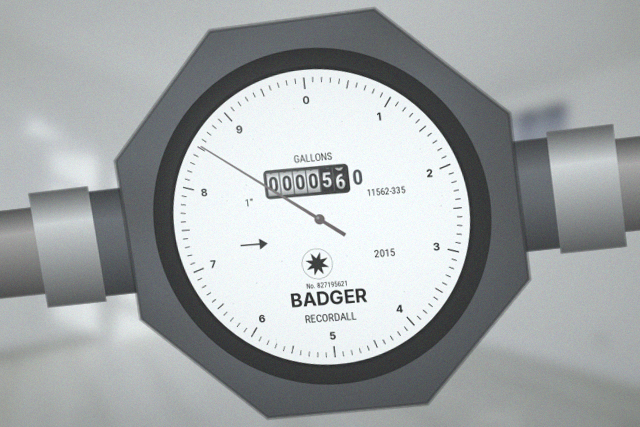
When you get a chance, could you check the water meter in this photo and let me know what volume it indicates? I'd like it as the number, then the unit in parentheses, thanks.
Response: 558.5 (gal)
